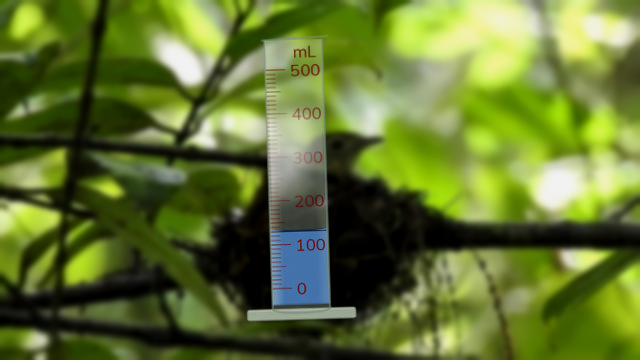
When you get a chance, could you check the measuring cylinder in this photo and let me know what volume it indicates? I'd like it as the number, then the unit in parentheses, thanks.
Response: 130 (mL)
